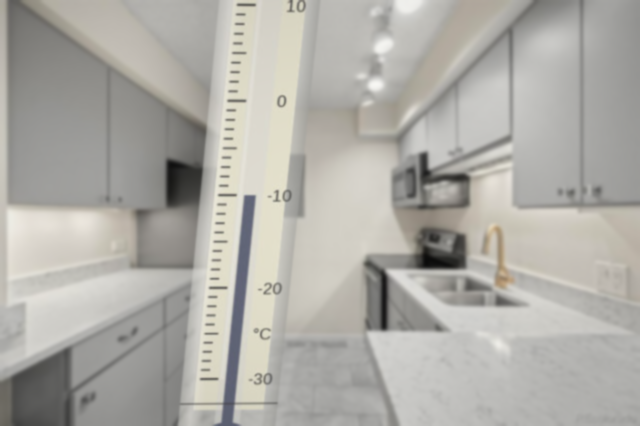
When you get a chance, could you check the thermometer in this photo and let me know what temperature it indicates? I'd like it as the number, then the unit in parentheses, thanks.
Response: -10 (°C)
